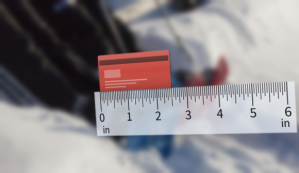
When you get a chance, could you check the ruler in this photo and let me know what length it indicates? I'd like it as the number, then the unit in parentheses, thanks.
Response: 2.5 (in)
